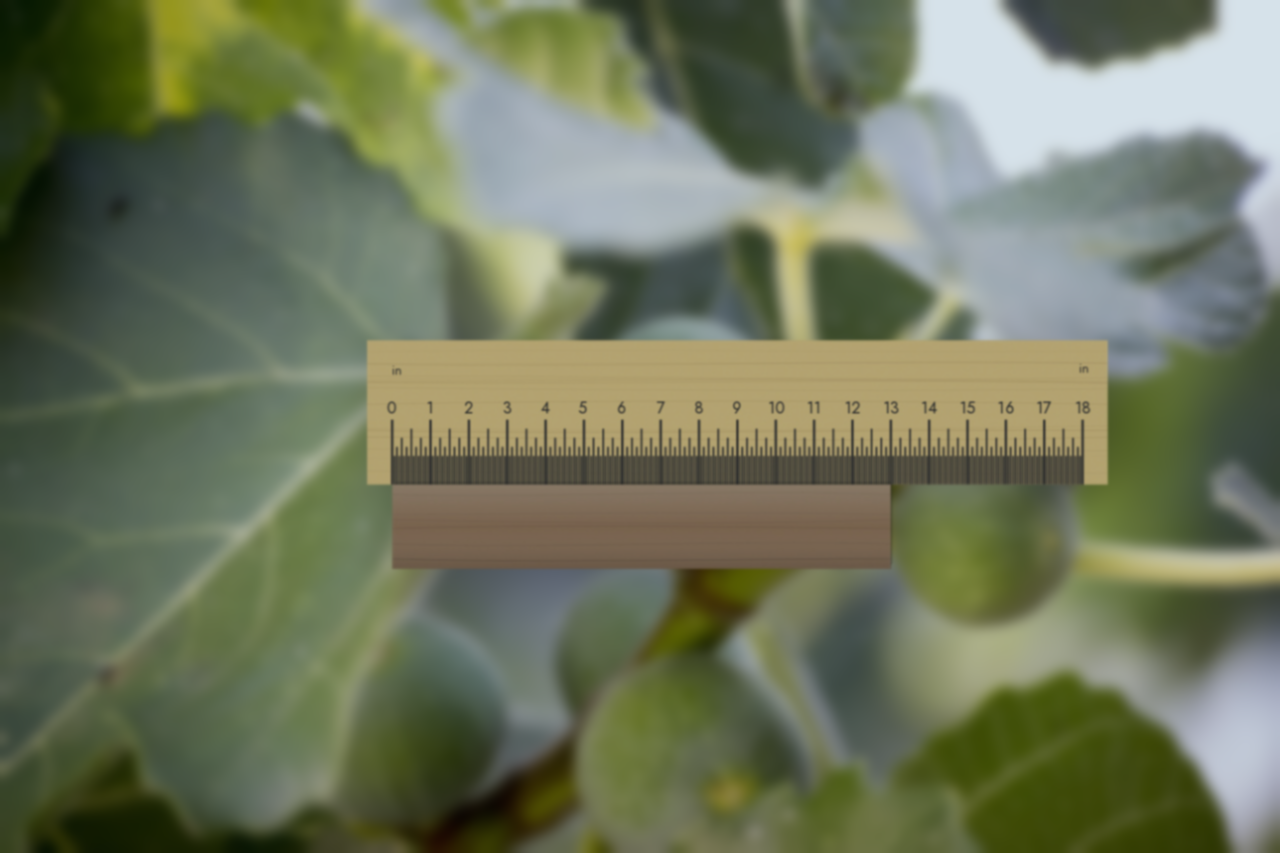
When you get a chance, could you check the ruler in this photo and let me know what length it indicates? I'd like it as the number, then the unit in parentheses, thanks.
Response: 13 (in)
